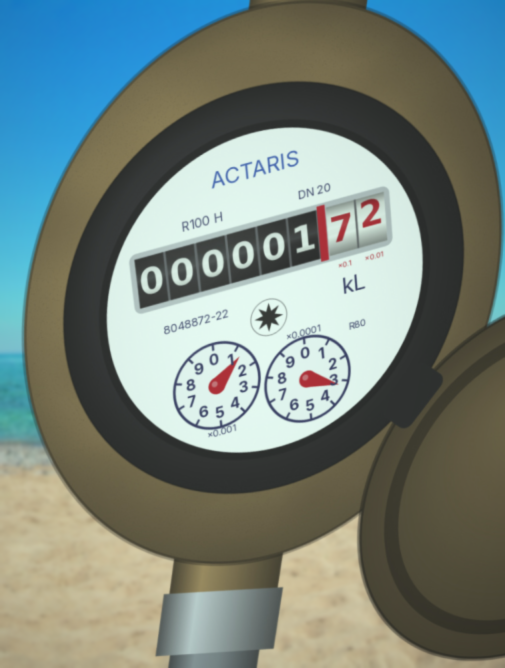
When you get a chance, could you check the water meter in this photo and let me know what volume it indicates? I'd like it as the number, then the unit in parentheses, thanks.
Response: 1.7213 (kL)
